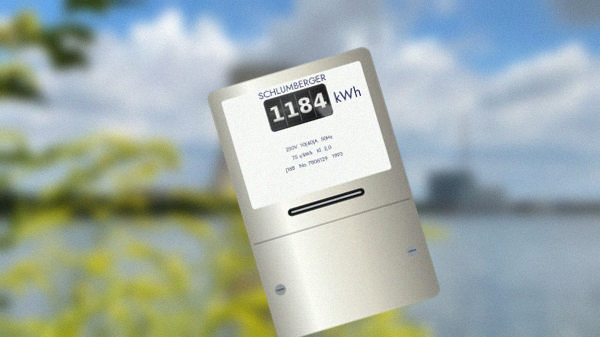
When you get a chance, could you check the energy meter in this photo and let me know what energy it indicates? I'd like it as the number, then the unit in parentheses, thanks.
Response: 1184 (kWh)
